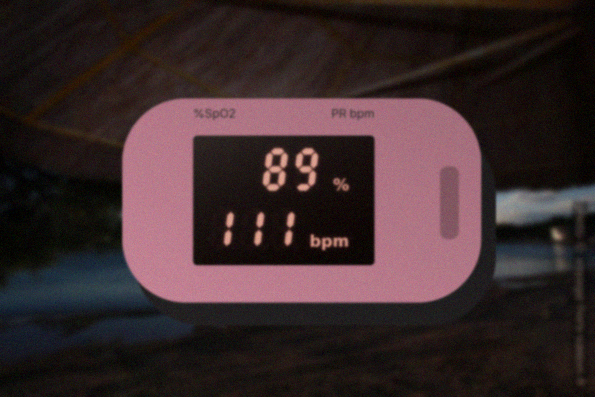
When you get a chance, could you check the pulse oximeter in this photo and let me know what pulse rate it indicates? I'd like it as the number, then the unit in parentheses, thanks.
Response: 111 (bpm)
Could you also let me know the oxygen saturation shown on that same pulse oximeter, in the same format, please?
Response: 89 (%)
